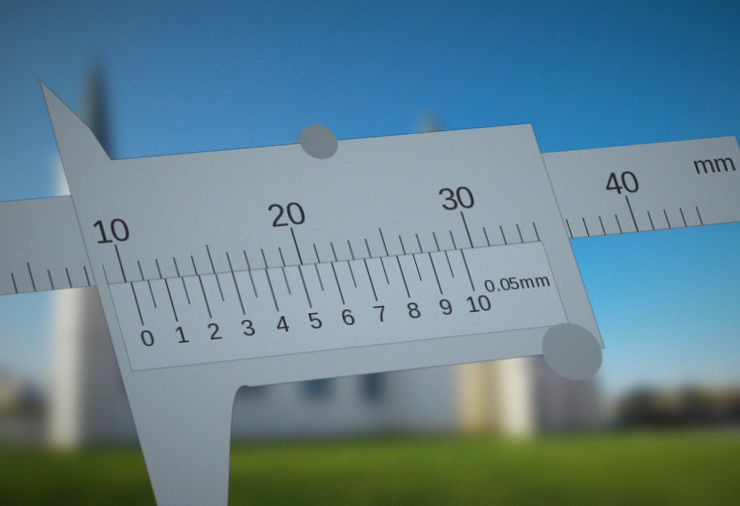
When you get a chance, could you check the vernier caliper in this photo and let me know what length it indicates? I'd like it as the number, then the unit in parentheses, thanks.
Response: 10.3 (mm)
